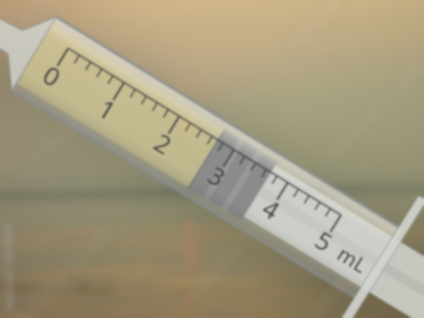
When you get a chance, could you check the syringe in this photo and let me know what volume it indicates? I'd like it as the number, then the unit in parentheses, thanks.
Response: 2.7 (mL)
